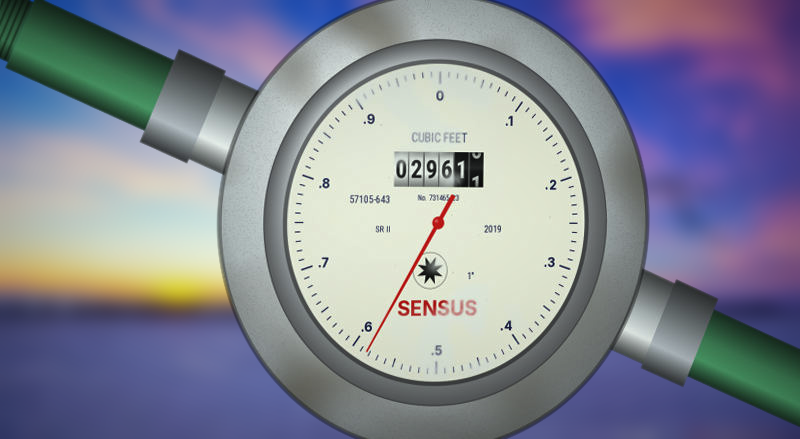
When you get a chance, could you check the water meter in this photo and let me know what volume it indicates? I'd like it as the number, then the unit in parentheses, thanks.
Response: 29610.58 (ft³)
